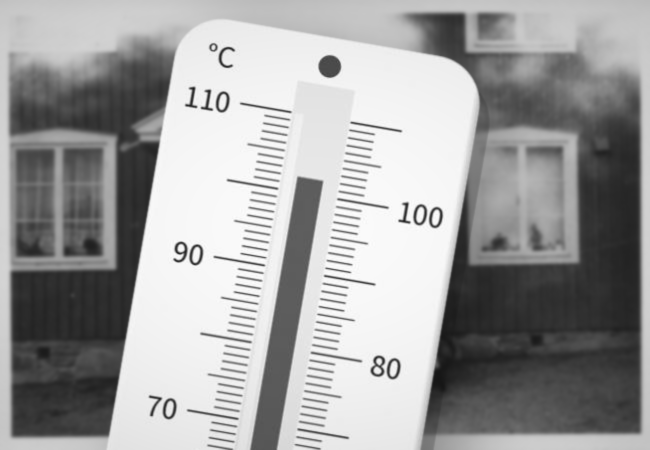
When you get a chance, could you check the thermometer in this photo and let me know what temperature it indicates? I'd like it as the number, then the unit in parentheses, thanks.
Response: 102 (°C)
